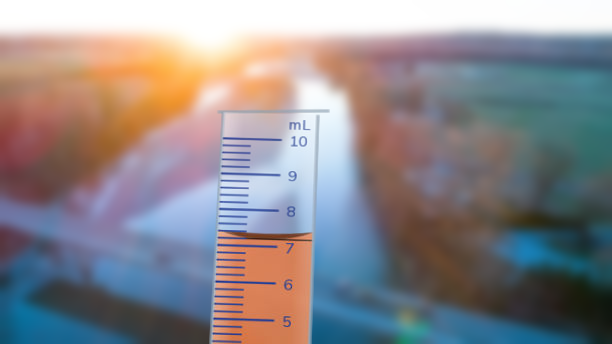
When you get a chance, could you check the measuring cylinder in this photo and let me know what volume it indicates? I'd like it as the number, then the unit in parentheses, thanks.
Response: 7.2 (mL)
